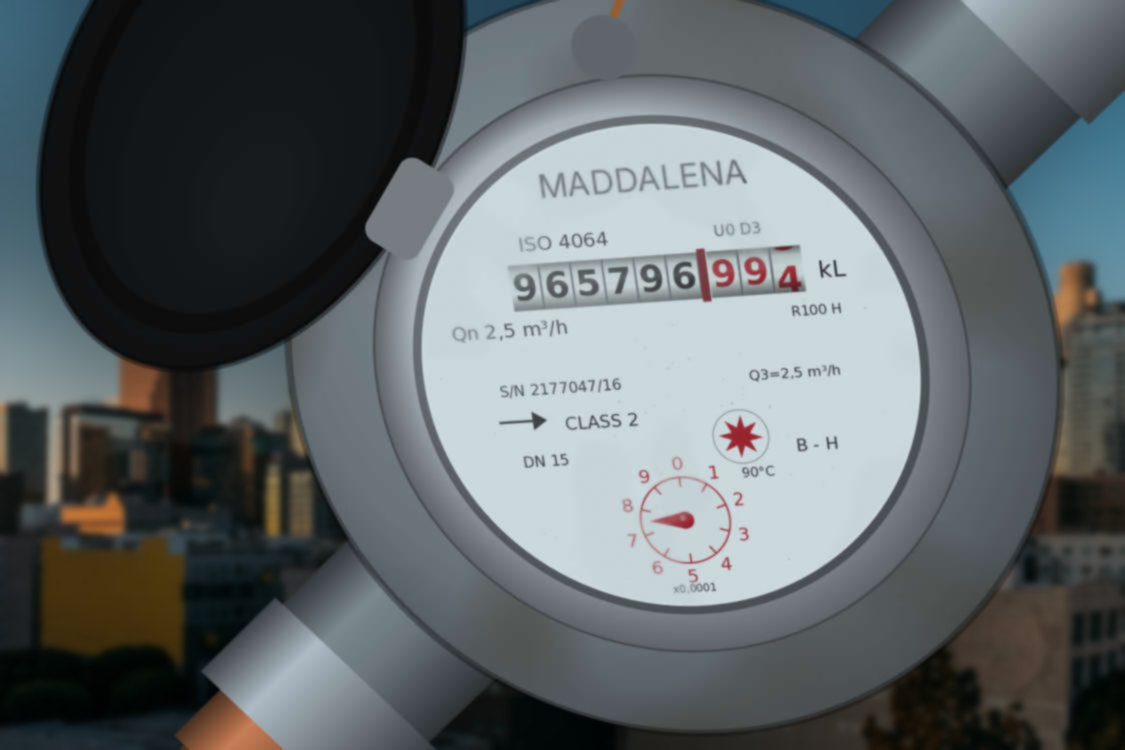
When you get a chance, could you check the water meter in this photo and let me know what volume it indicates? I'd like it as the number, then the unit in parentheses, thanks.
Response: 965796.9937 (kL)
